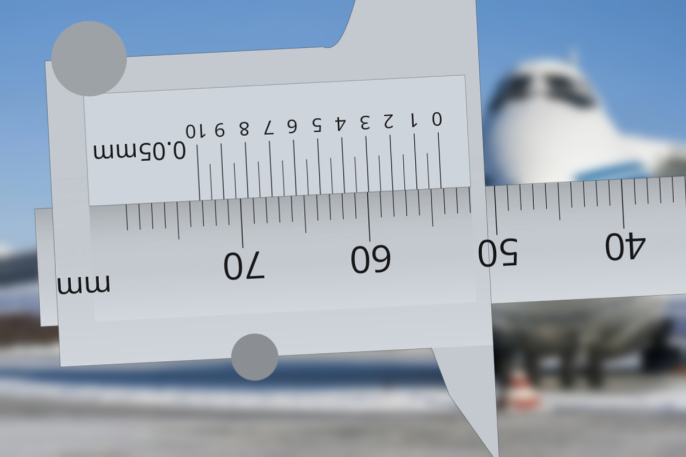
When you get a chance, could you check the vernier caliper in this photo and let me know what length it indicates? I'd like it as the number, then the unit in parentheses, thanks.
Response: 54.2 (mm)
